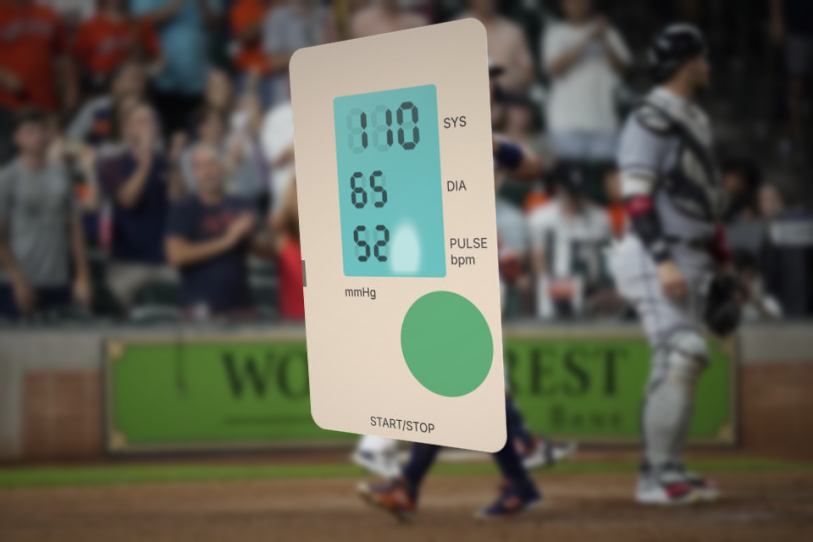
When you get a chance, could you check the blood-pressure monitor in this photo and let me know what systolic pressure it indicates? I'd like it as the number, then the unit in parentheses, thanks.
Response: 110 (mmHg)
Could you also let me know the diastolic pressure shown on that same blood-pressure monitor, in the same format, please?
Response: 65 (mmHg)
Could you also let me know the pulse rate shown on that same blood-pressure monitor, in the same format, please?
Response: 52 (bpm)
